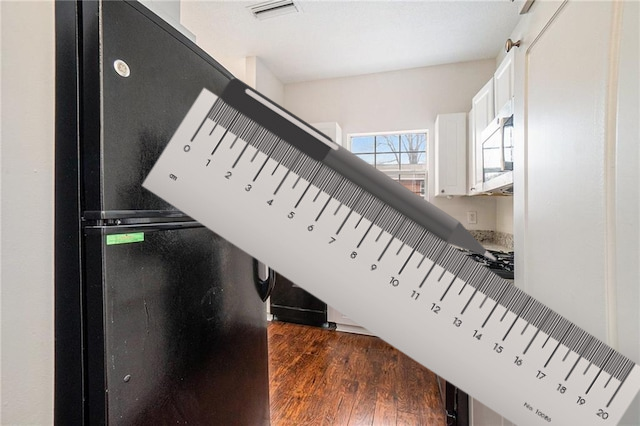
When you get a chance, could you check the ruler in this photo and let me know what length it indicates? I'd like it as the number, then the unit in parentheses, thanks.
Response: 13 (cm)
